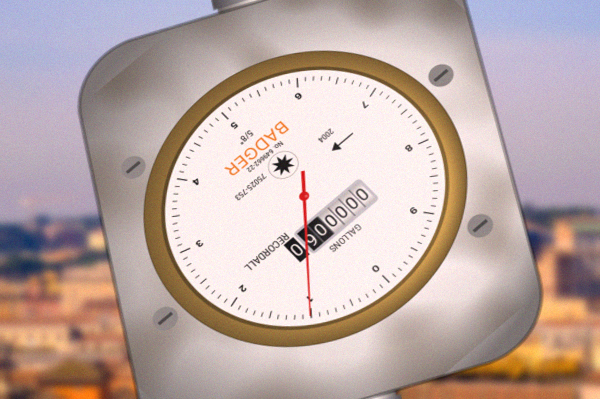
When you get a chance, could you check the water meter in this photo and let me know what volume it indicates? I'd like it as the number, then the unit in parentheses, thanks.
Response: 61.0 (gal)
